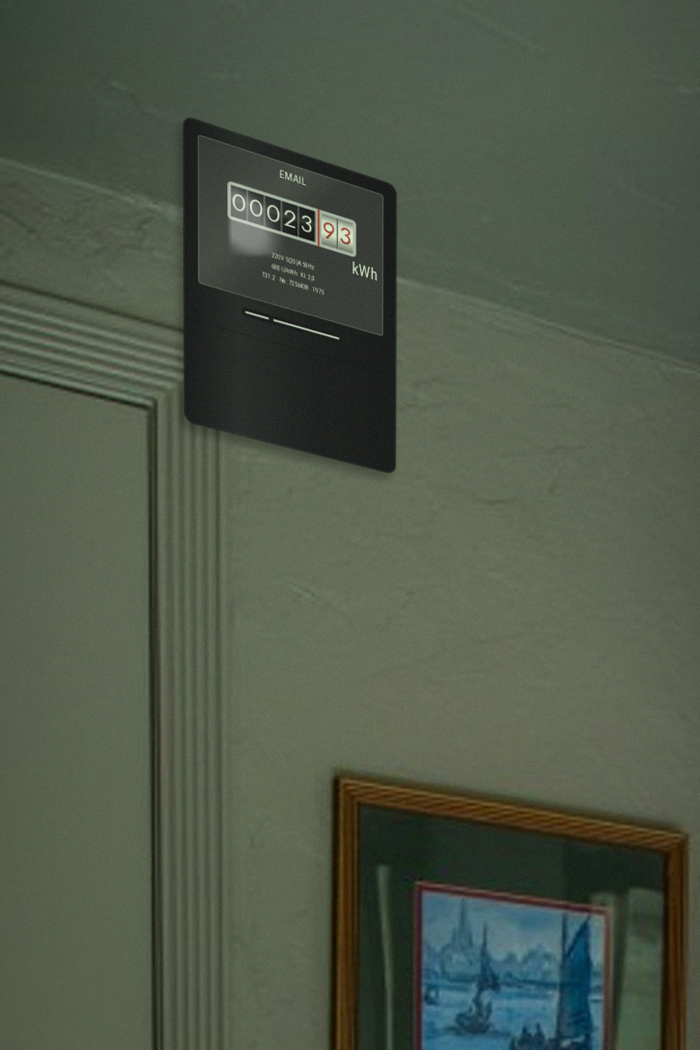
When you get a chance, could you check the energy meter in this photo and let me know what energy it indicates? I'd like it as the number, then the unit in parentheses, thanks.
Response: 23.93 (kWh)
